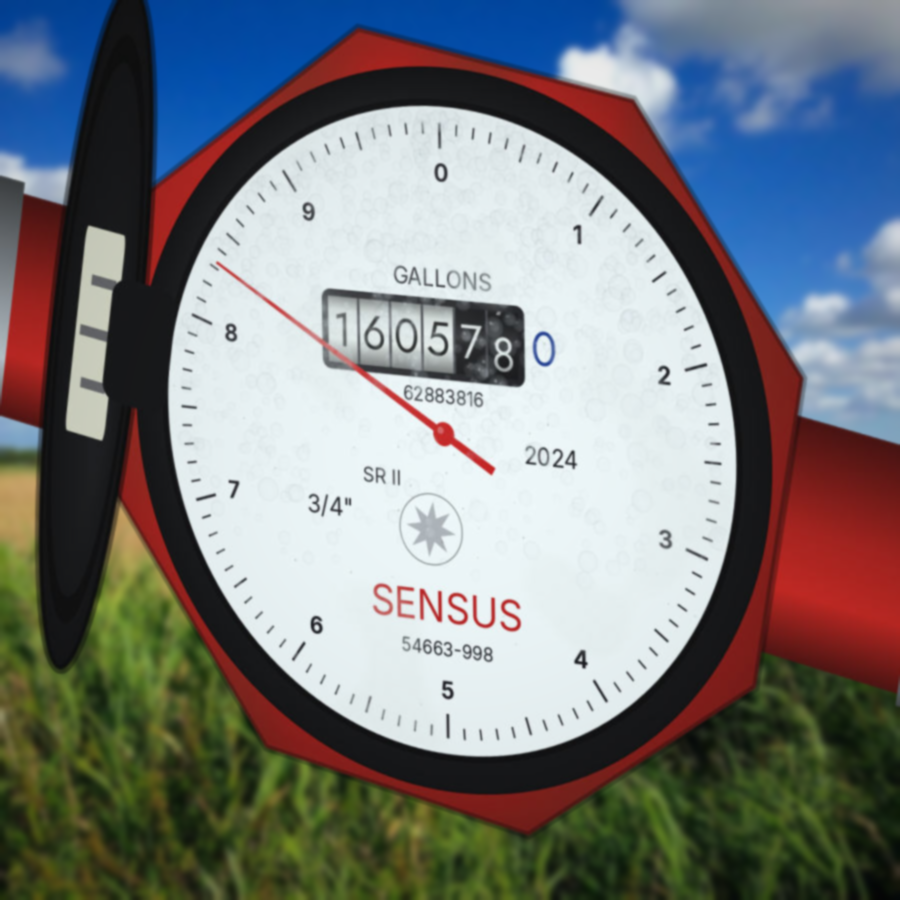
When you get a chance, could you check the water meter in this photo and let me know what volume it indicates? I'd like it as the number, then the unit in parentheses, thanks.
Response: 1605778.3 (gal)
